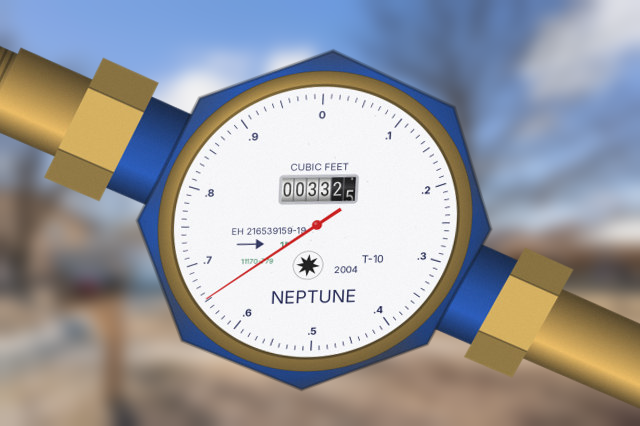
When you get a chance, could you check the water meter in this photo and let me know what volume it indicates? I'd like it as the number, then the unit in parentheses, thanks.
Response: 3324.65 (ft³)
